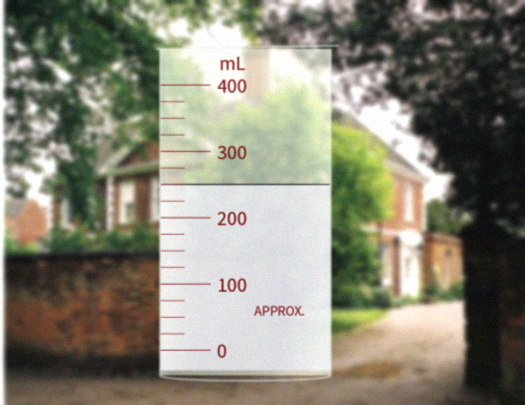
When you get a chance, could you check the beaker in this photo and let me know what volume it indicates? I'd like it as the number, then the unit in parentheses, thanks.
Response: 250 (mL)
